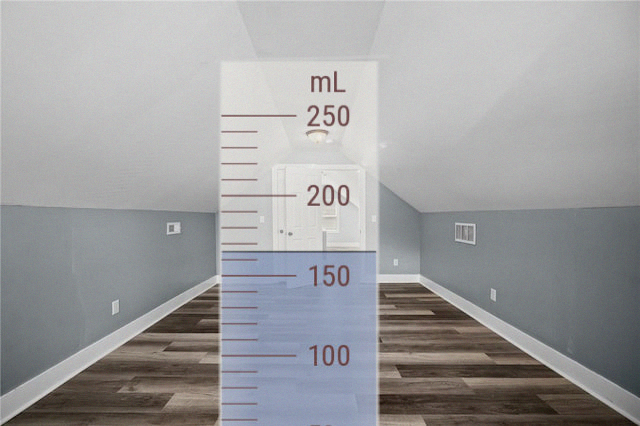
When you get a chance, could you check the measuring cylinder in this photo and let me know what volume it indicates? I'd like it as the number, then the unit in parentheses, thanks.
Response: 165 (mL)
